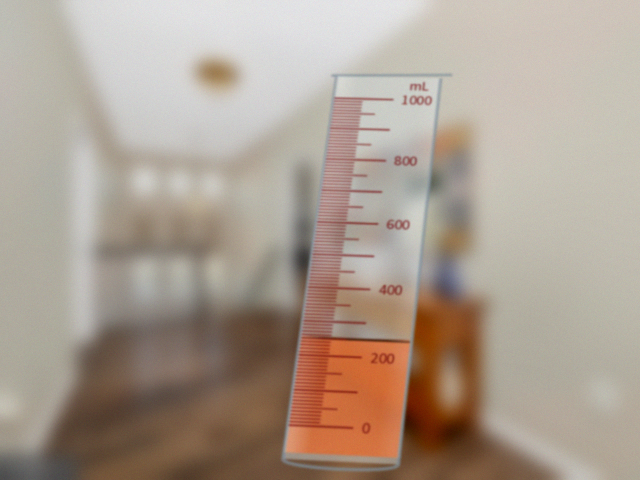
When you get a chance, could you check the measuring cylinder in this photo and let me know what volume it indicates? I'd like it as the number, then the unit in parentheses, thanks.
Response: 250 (mL)
